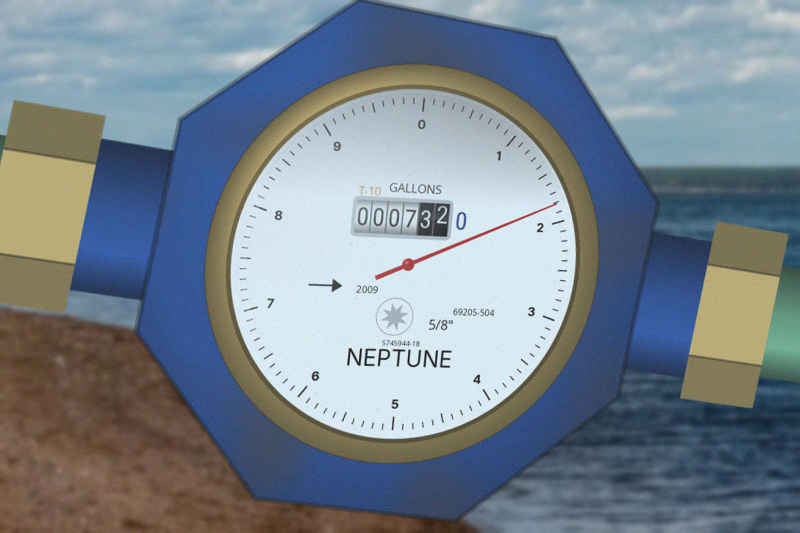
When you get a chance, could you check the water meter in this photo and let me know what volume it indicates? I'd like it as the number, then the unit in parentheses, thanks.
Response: 7321.8 (gal)
